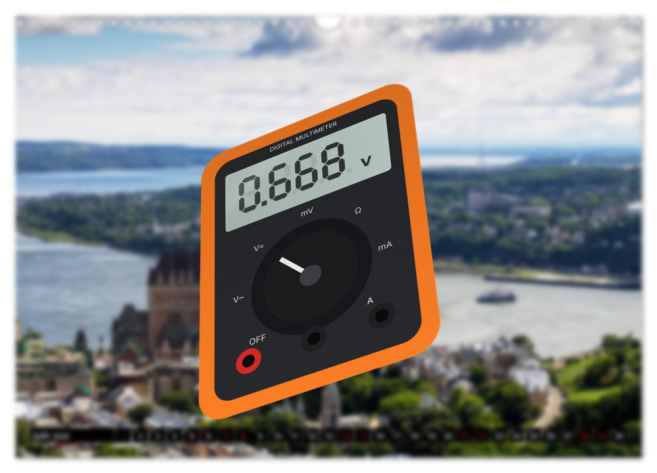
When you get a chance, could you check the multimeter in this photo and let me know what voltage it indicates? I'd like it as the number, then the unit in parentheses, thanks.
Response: 0.668 (V)
